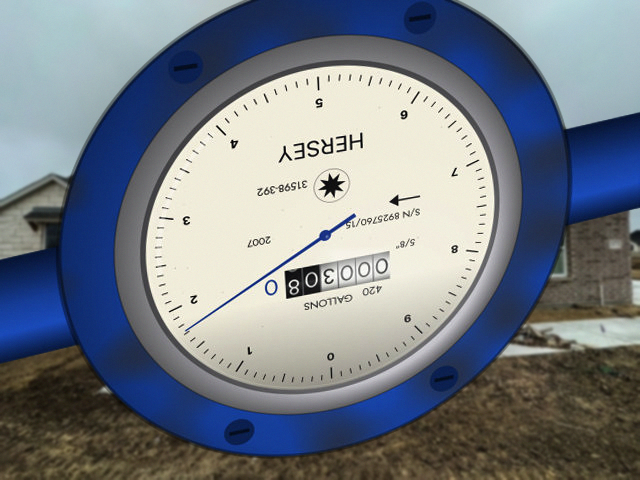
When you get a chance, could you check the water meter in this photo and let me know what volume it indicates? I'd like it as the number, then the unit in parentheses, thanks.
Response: 3081.7 (gal)
